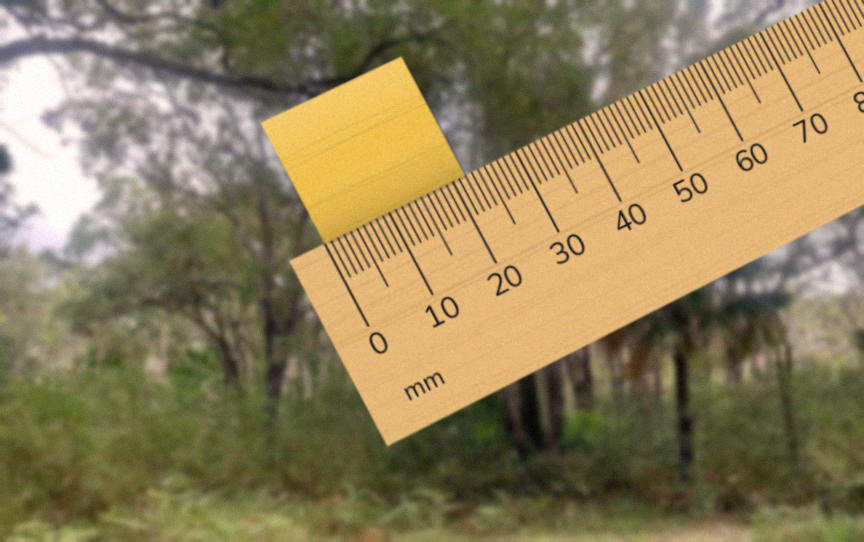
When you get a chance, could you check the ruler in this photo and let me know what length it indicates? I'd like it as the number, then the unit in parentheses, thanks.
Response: 22 (mm)
